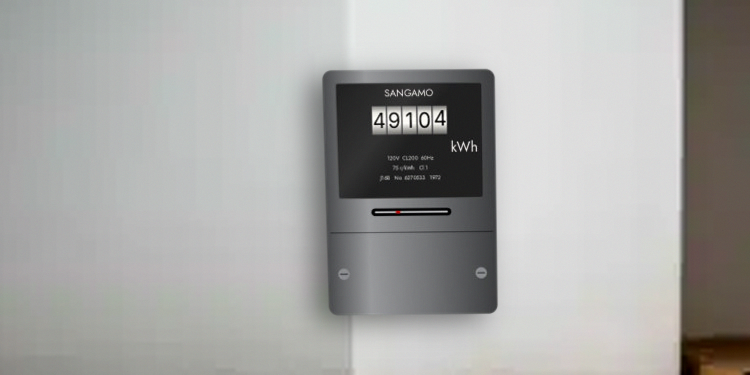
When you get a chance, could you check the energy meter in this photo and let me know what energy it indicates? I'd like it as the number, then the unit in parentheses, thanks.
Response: 49104 (kWh)
